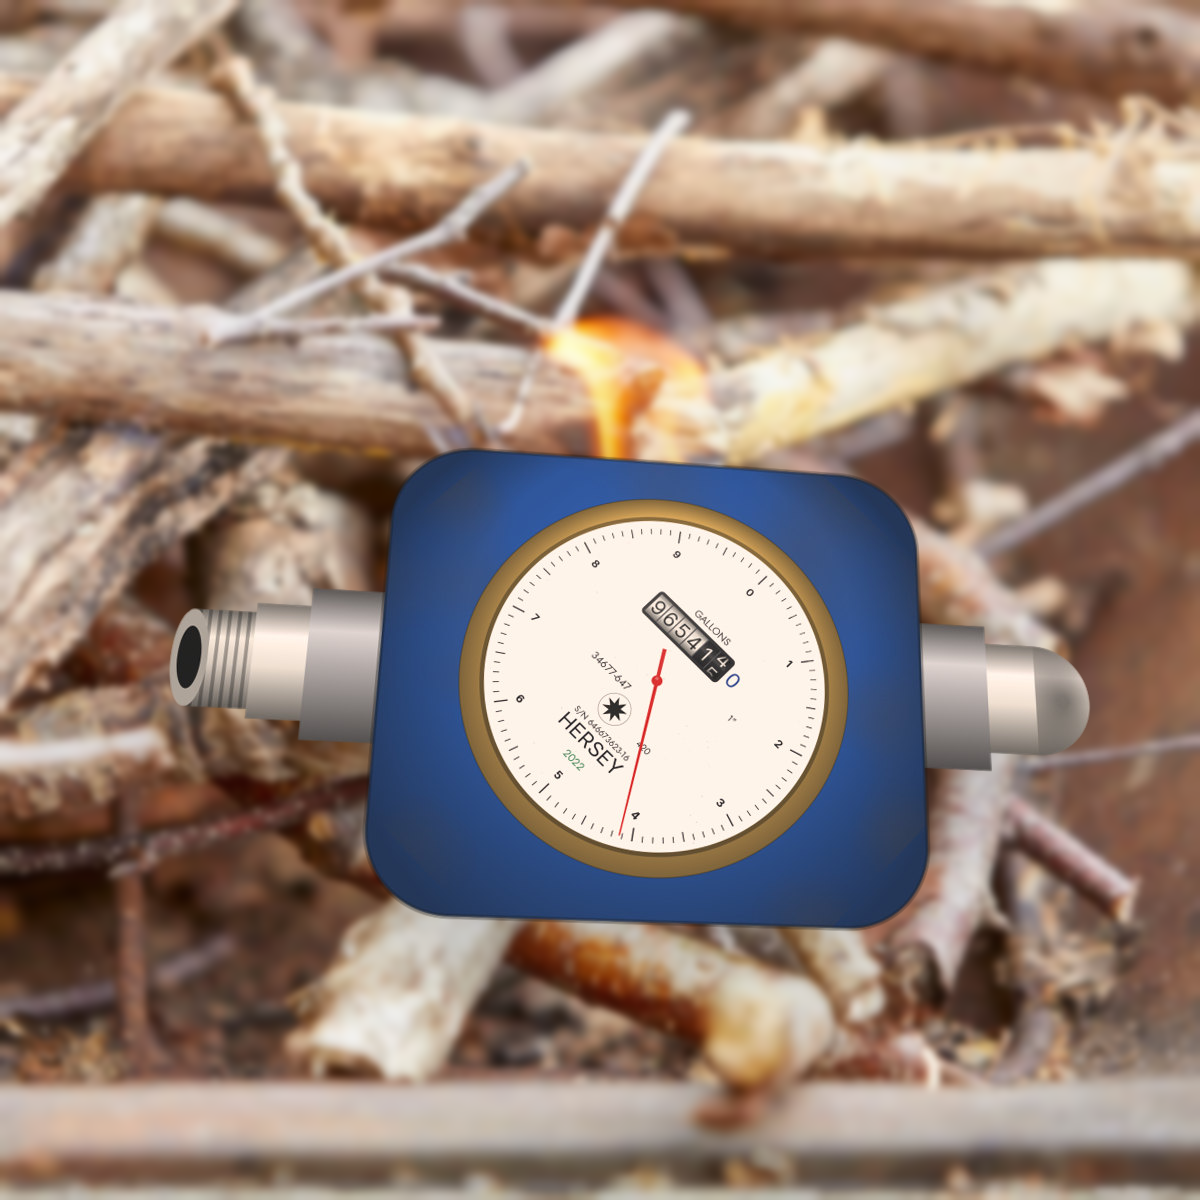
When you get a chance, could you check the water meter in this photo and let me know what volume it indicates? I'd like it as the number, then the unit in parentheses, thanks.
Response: 9654144.1 (gal)
